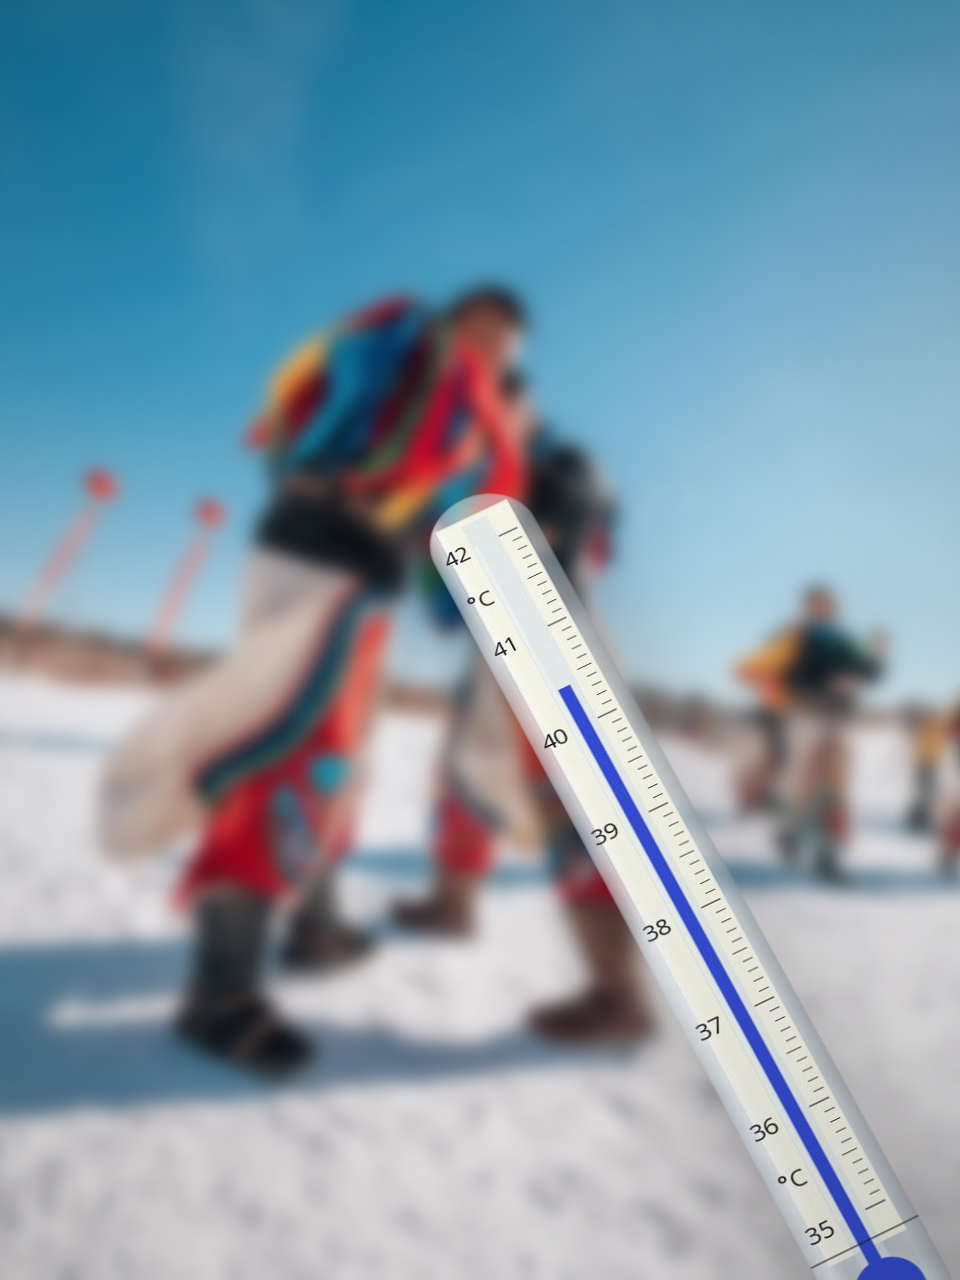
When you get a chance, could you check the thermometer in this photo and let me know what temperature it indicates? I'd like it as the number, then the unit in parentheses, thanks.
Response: 40.4 (°C)
